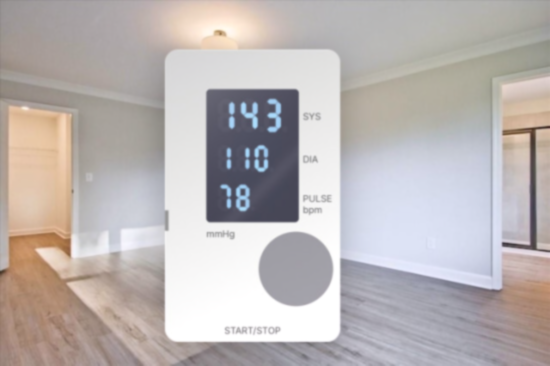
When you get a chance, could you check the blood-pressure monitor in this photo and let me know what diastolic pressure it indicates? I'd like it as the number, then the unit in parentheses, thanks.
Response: 110 (mmHg)
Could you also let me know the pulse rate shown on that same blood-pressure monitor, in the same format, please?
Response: 78 (bpm)
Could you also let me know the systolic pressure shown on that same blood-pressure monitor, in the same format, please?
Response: 143 (mmHg)
